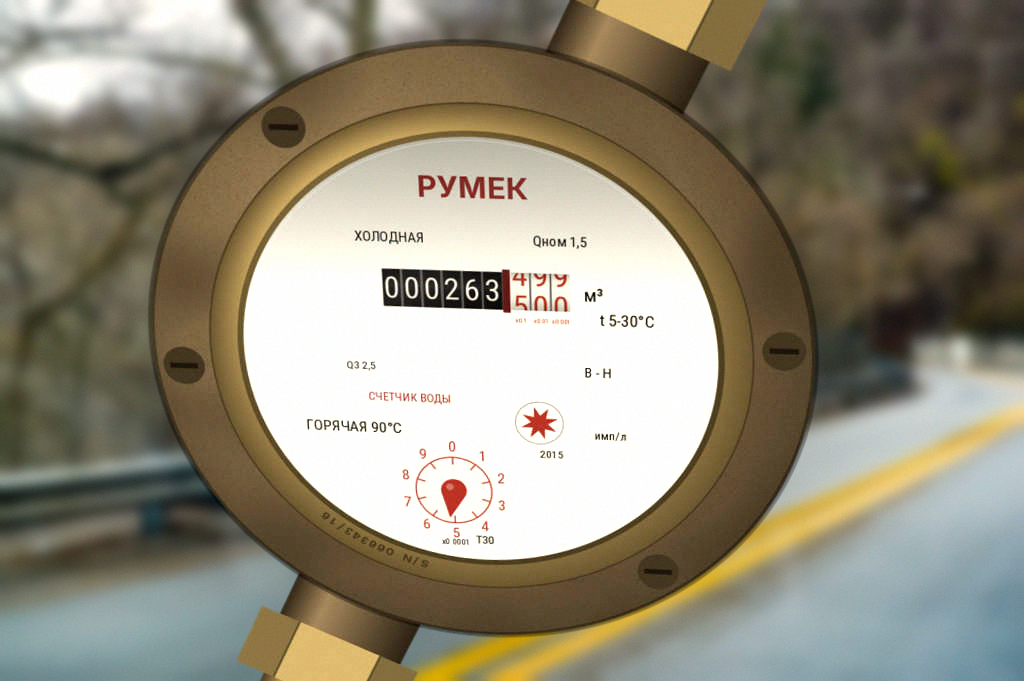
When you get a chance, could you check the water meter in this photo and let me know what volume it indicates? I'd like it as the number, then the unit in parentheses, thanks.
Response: 263.4995 (m³)
